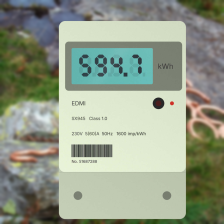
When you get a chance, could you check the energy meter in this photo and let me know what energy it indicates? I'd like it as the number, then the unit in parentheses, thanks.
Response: 594.7 (kWh)
